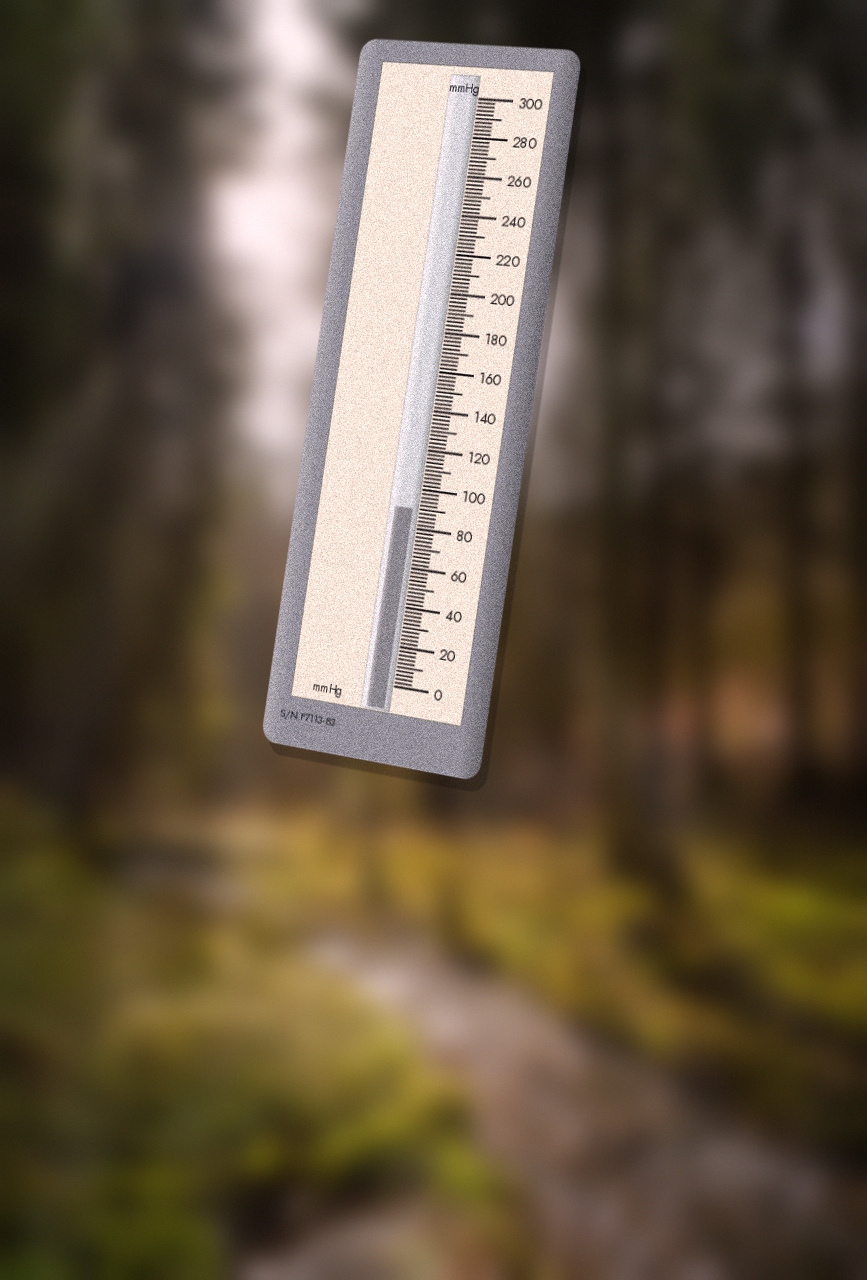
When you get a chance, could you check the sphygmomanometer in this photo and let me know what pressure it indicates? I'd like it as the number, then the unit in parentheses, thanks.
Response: 90 (mmHg)
